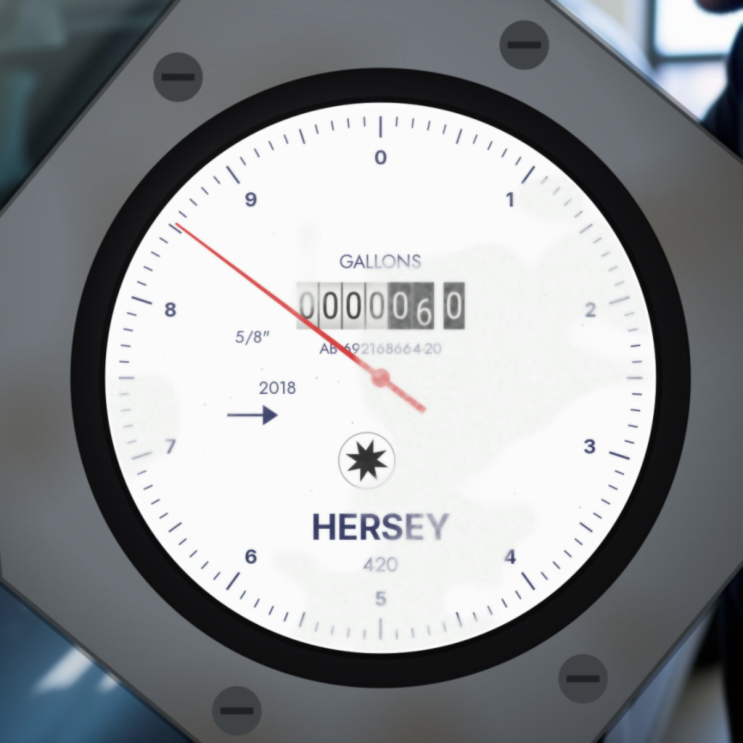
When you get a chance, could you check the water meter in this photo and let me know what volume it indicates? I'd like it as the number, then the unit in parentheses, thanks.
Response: 58.5 (gal)
